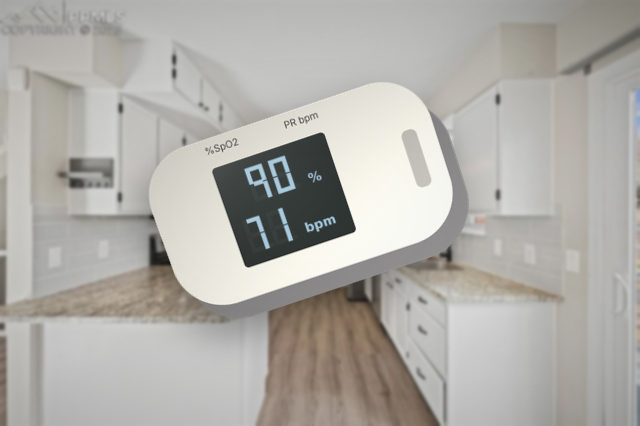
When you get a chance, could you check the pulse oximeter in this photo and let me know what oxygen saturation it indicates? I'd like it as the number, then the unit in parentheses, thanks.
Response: 90 (%)
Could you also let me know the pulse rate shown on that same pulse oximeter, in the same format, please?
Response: 71 (bpm)
